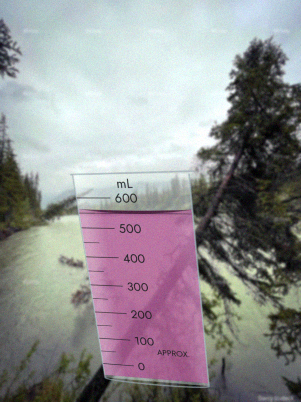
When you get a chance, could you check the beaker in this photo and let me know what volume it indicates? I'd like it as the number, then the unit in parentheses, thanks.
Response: 550 (mL)
